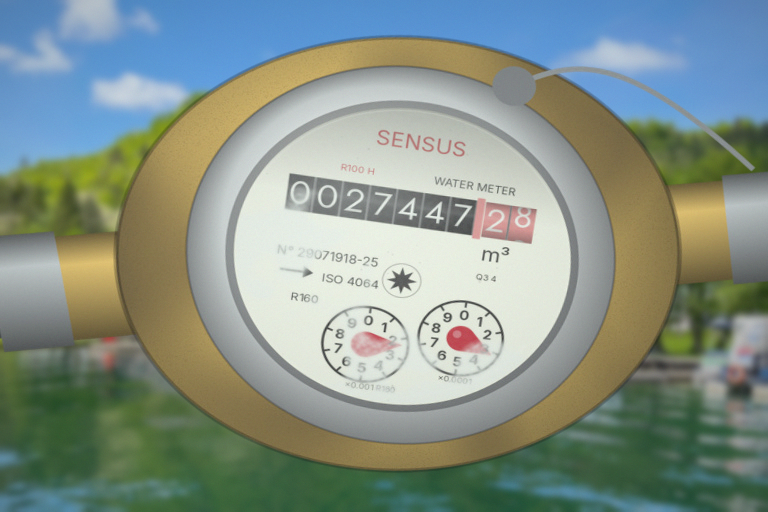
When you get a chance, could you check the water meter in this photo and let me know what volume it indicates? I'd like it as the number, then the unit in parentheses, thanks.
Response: 27447.2823 (m³)
